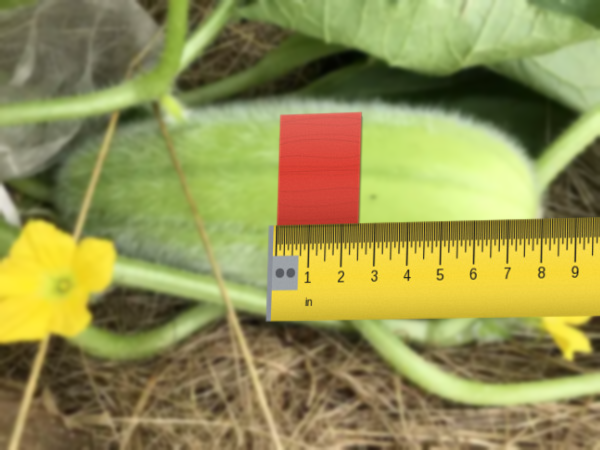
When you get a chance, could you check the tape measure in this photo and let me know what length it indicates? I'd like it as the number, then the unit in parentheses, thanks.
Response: 2.5 (in)
